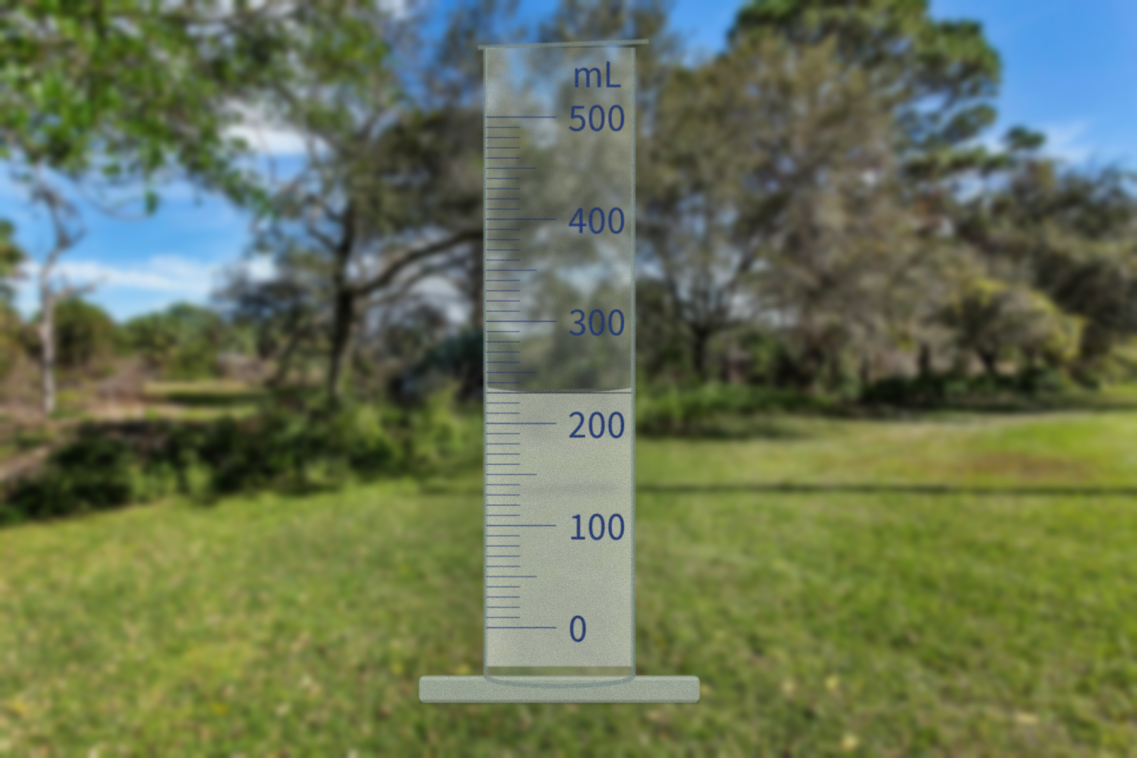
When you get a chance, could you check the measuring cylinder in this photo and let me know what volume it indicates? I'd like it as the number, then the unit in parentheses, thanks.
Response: 230 (mL)
